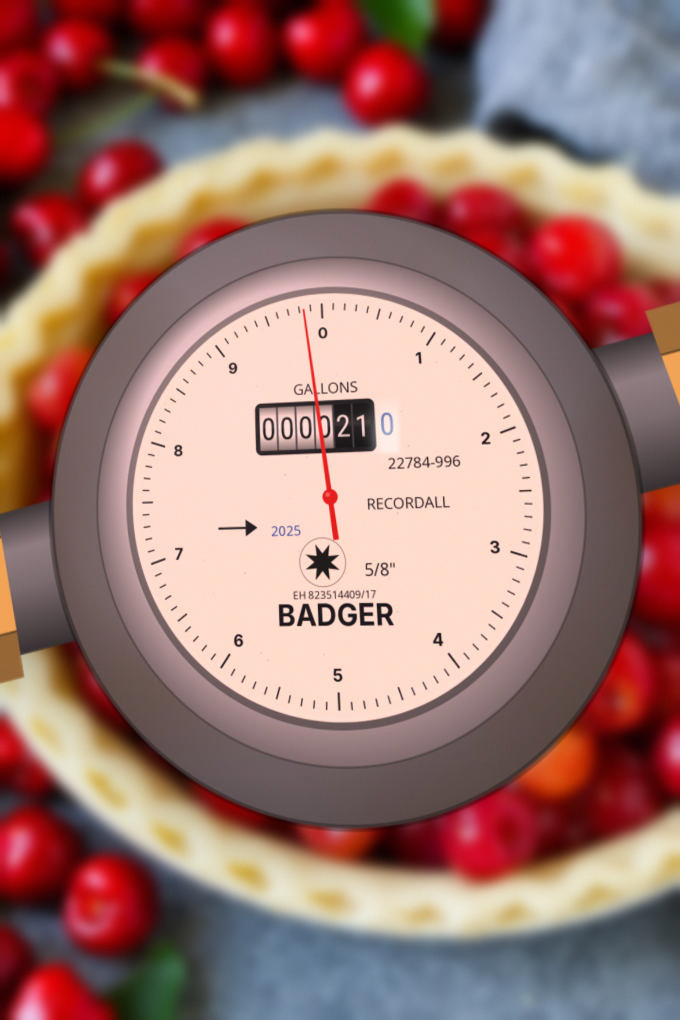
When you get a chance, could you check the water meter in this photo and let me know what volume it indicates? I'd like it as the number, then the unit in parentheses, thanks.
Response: 209.8 (gal)
